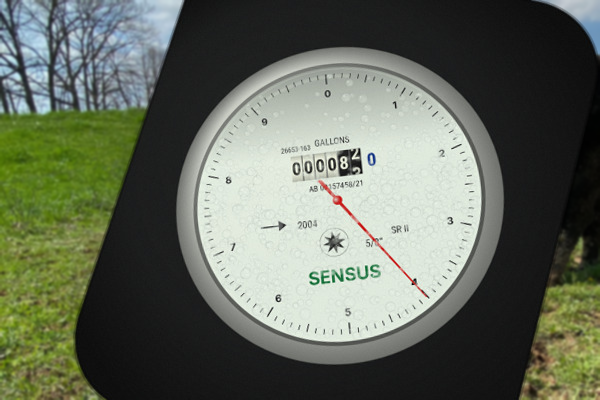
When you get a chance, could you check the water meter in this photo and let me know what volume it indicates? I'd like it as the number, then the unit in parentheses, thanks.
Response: 824.0 (gal)
